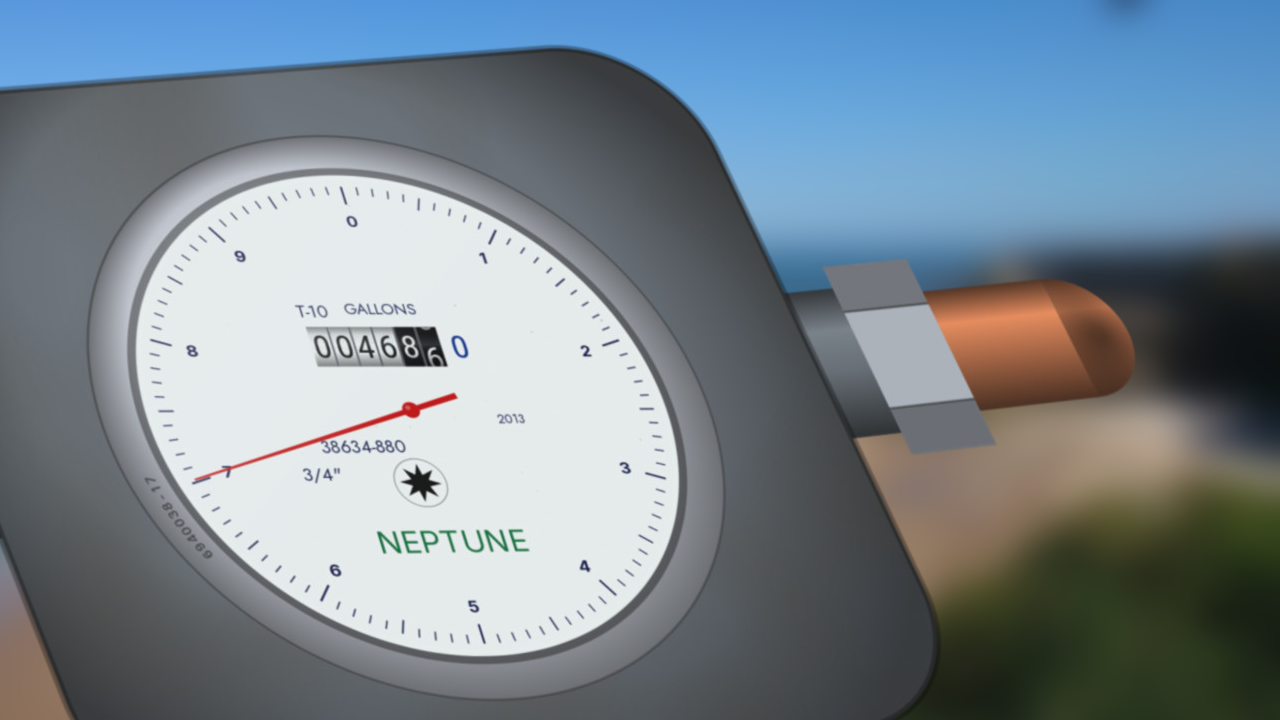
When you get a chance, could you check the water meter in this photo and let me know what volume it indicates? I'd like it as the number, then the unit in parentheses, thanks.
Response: 46857.0 (gal)
